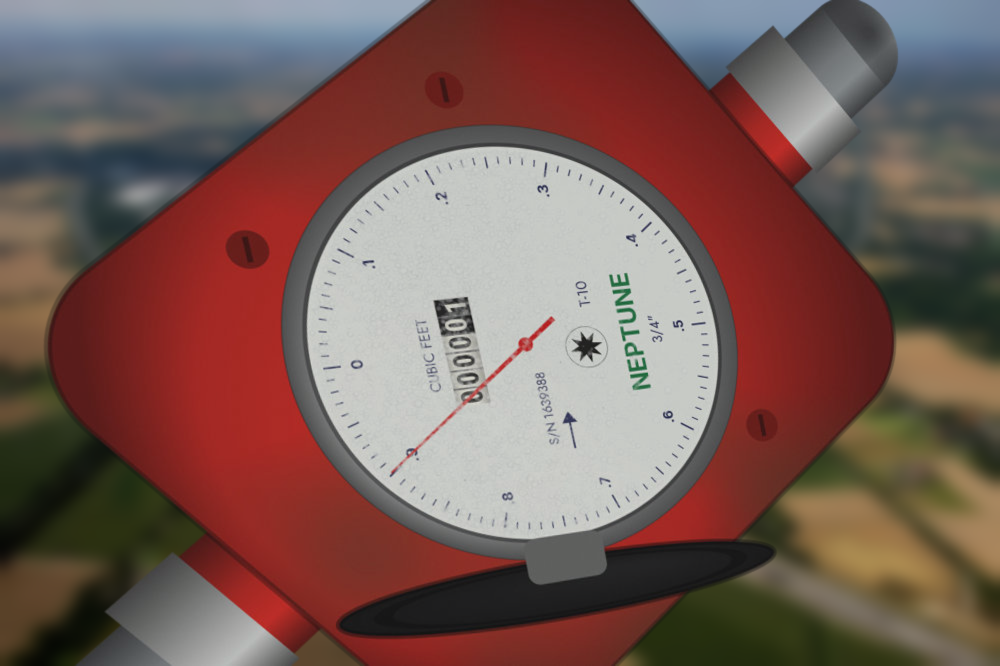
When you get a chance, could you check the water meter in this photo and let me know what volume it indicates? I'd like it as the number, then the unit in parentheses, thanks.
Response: 0.90 (ft³)
